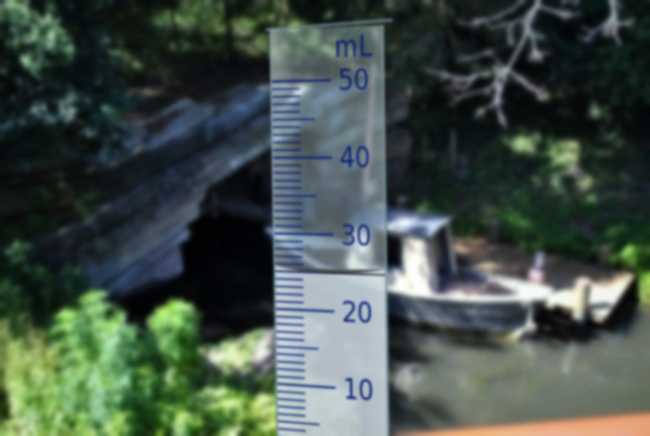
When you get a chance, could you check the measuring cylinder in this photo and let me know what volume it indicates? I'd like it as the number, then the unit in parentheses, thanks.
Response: 25 (mL)
